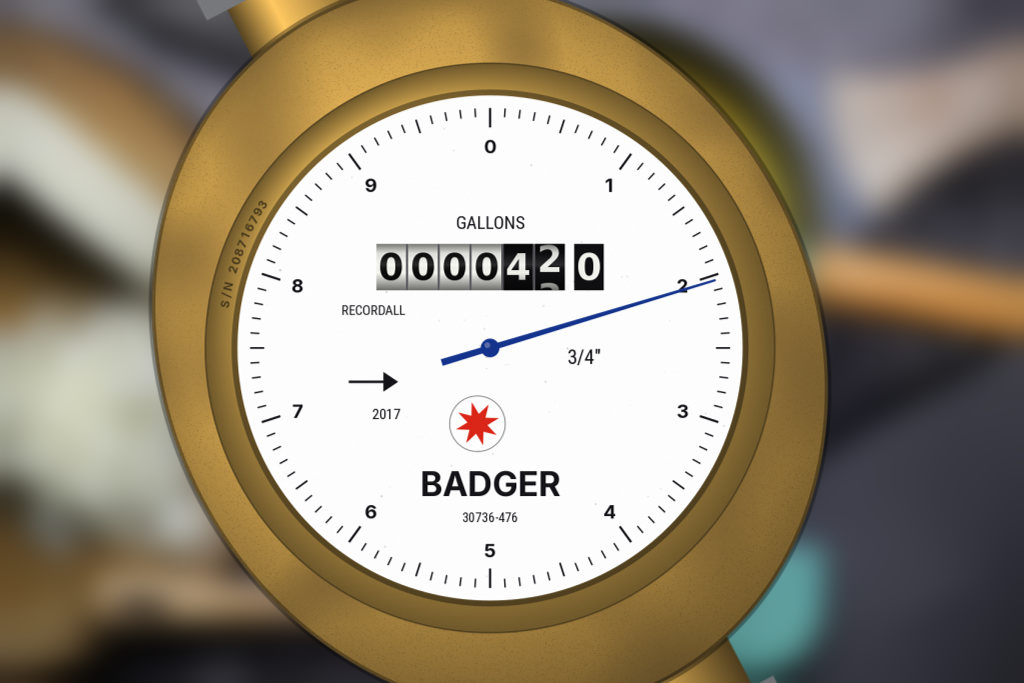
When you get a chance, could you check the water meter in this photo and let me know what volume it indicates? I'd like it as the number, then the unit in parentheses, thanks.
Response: 422.0 (gal)
